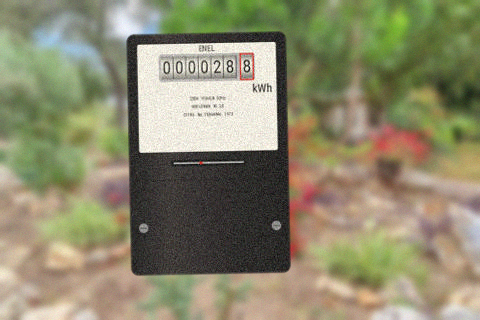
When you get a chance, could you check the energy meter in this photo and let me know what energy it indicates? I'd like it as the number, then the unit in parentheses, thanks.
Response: 28.8 (kWh)
